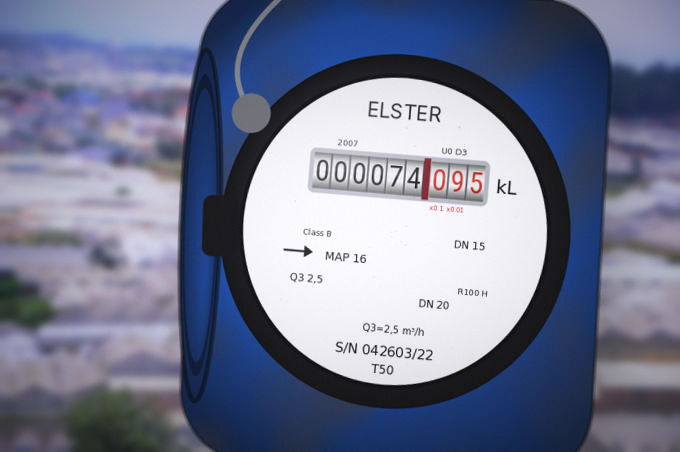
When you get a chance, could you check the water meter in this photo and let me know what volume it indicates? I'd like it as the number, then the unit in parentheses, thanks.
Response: 74.095 (kL)
